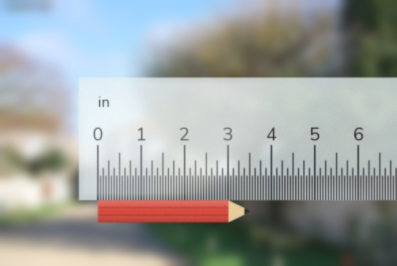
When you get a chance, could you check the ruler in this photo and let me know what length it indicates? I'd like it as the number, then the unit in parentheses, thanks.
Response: 3.5 (in)
